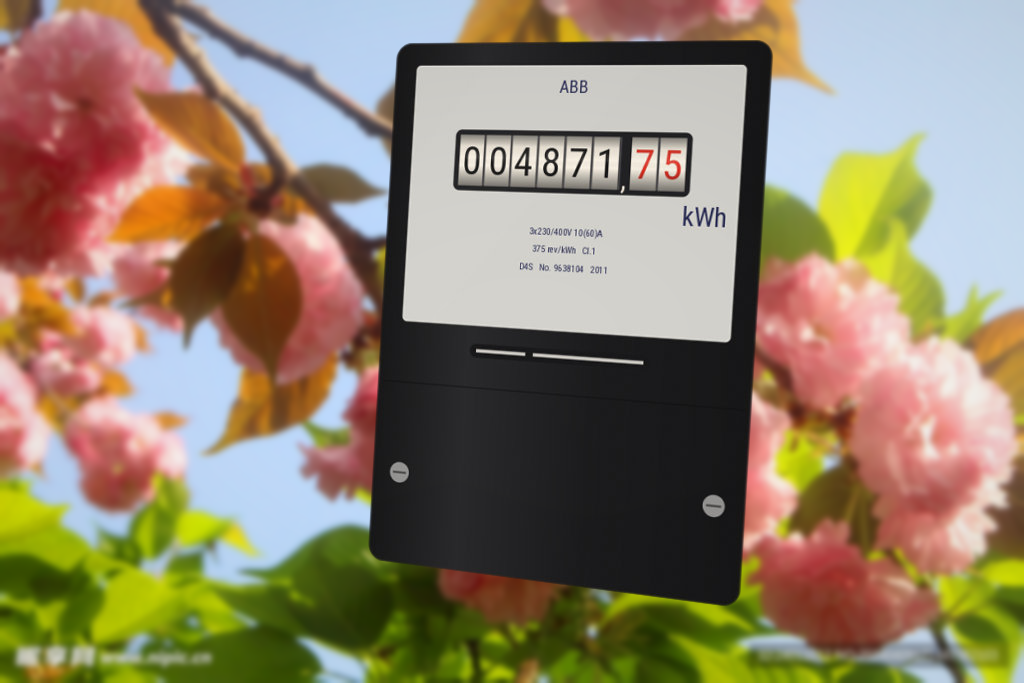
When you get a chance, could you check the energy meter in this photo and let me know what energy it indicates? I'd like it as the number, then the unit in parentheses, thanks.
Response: 4871.75 (kWh)
